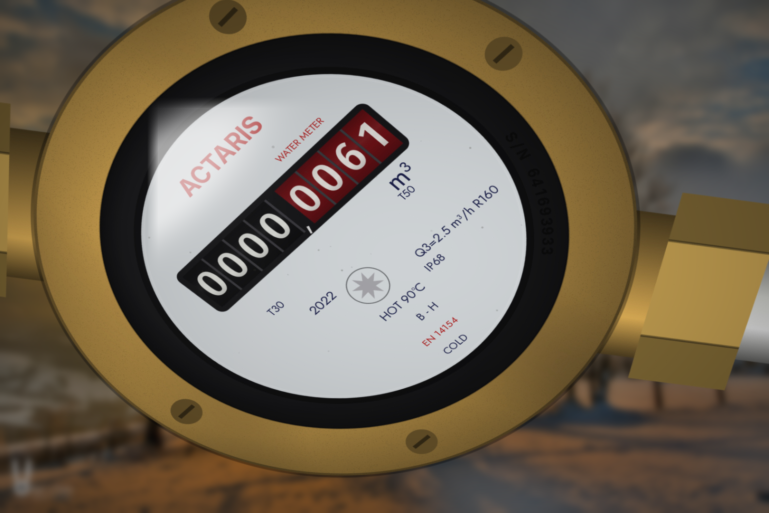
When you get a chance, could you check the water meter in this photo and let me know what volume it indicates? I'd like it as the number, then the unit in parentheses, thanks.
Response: 0.0061 (m³)
